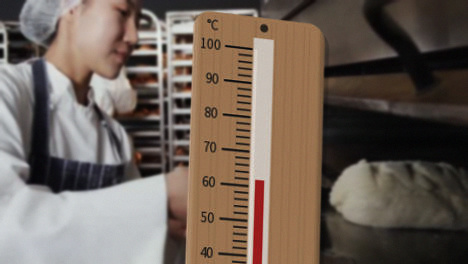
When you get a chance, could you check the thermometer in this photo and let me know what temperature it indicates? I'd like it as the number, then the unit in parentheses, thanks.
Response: 62 (°C)
